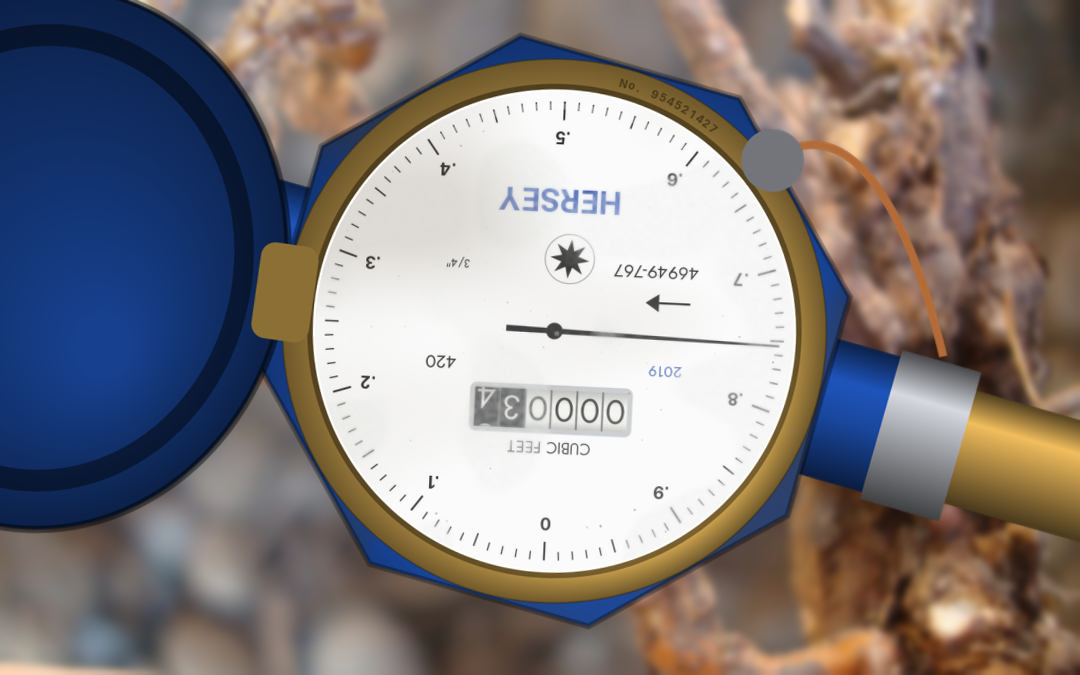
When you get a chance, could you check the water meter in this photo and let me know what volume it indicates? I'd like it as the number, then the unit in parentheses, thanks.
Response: 33.75 (ft³)
